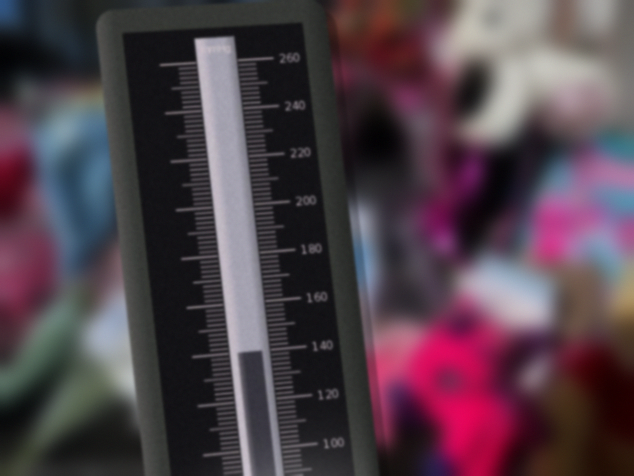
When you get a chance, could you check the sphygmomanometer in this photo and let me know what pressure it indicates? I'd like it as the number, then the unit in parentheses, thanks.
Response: 140 (mmHg)
